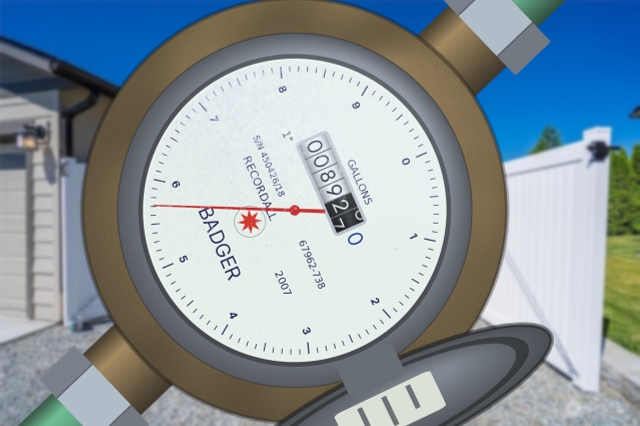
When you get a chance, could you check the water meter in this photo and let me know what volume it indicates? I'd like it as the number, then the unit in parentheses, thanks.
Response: 89265.7 (gal)
